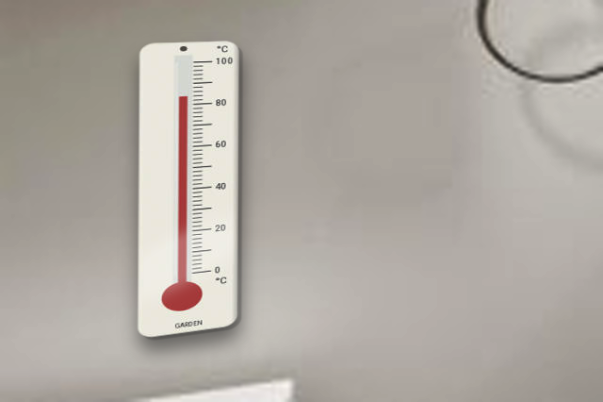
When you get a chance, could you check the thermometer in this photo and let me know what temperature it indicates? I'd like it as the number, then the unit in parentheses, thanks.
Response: 84 (°C)
